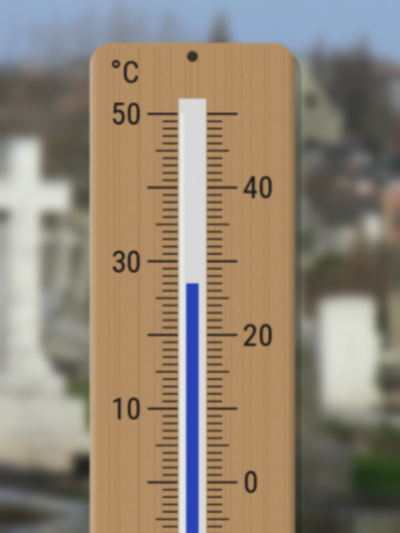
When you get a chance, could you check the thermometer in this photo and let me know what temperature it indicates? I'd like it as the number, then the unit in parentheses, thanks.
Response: 27 (°C)
